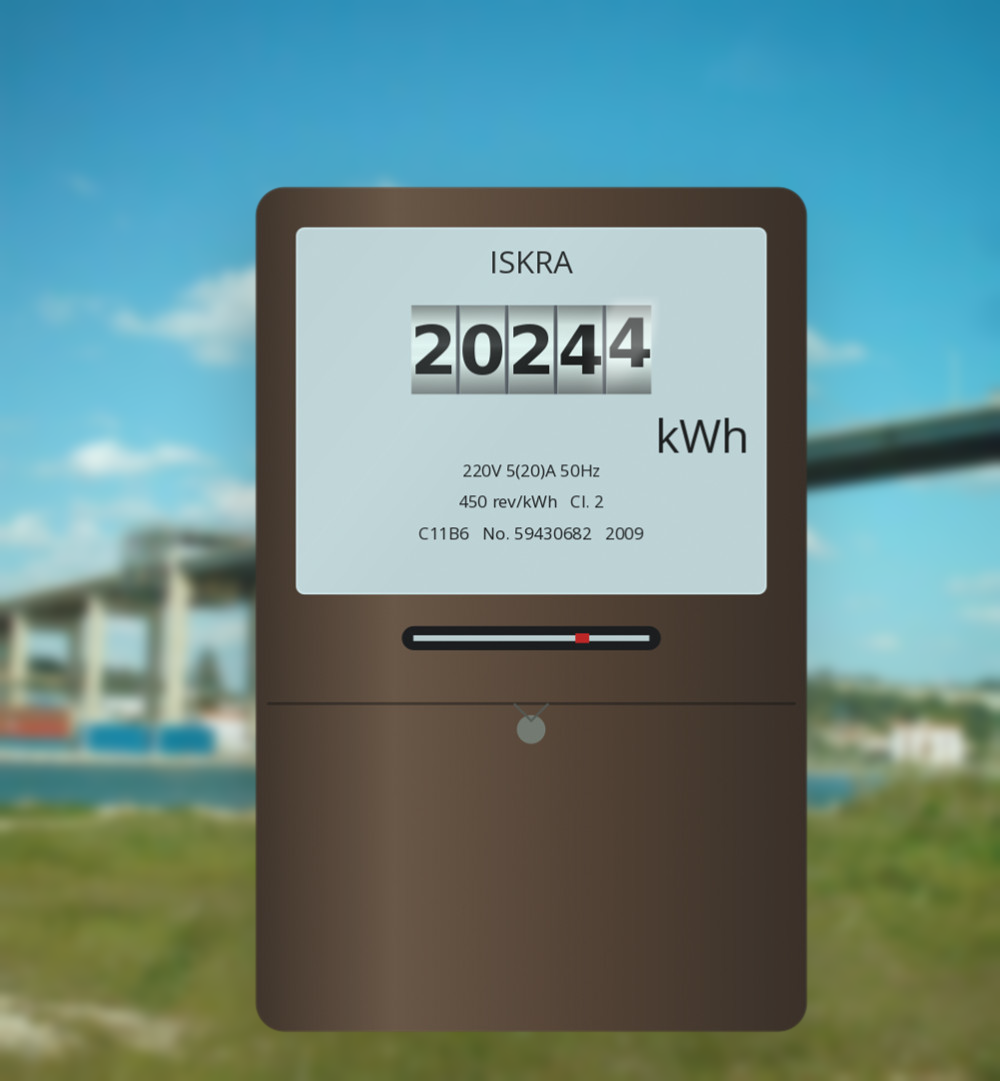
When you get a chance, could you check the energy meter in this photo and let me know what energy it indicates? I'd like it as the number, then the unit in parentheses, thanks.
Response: 20244 (kWh)
